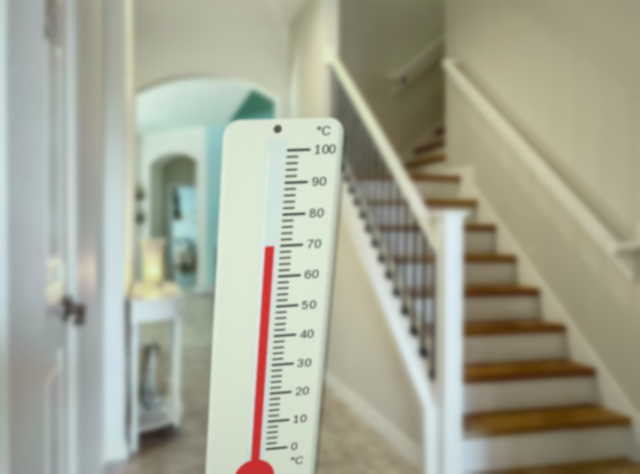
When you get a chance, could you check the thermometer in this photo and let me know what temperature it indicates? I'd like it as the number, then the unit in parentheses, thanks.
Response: 70 (°C)
